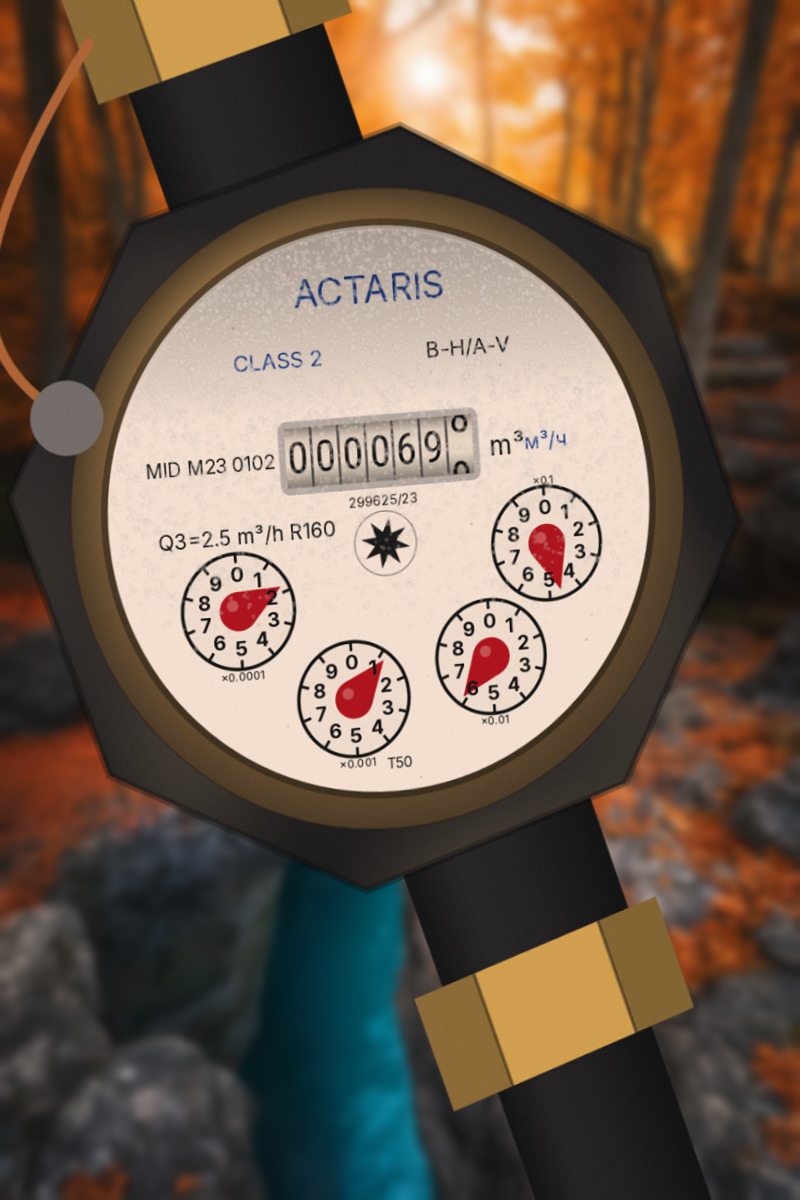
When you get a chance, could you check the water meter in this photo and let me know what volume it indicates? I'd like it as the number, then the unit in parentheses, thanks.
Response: 698.4611 (m³)
